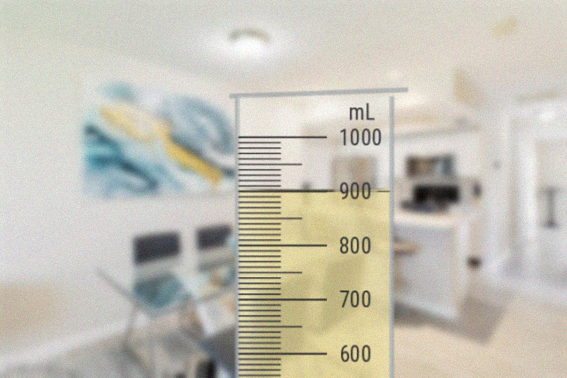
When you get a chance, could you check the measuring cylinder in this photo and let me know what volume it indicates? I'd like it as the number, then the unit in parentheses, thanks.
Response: 900 (mL)
